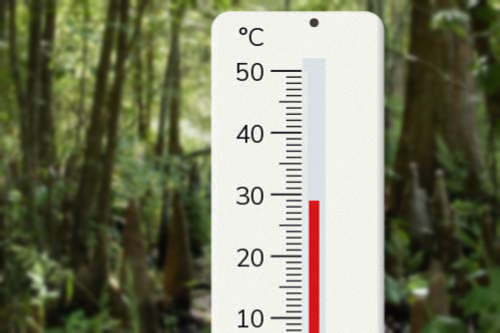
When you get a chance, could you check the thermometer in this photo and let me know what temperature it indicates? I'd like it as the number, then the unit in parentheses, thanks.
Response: 29 (°C)
